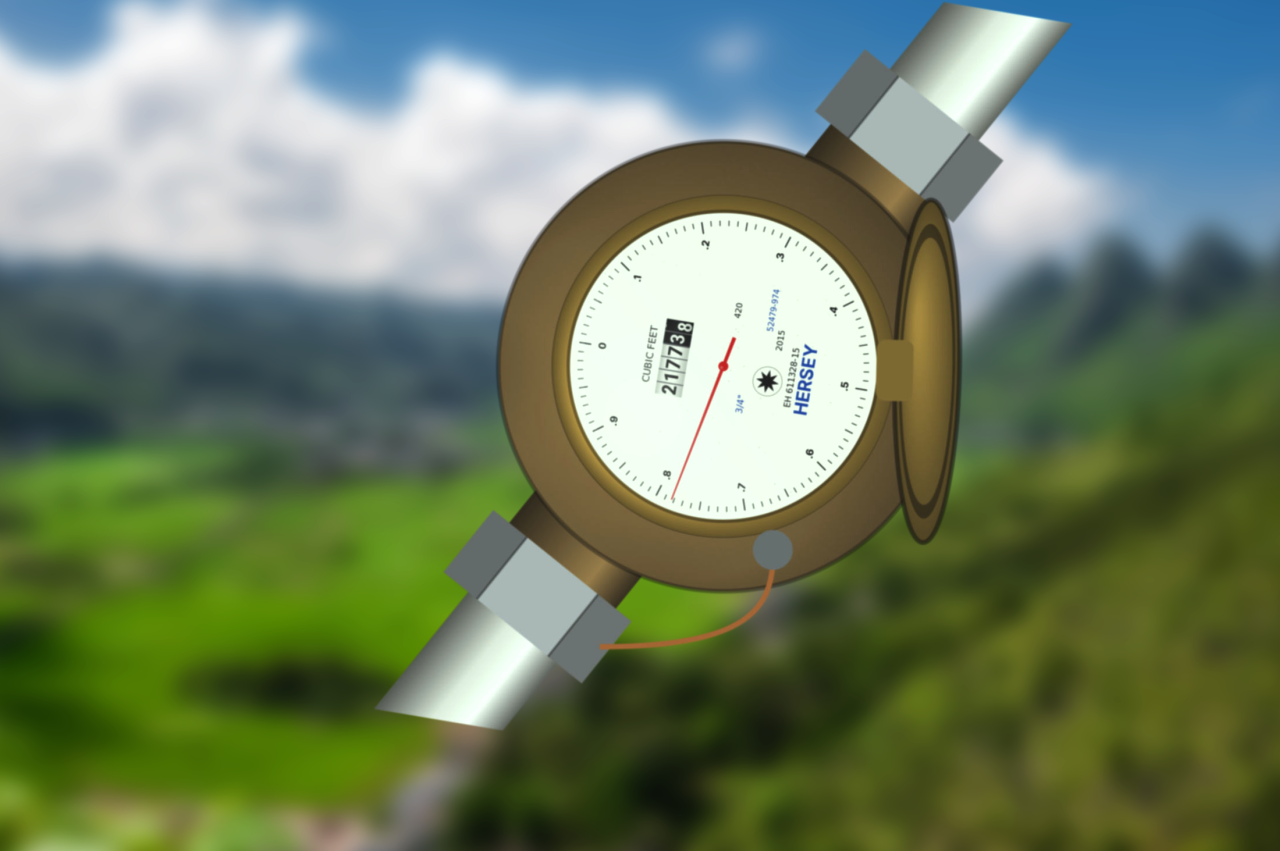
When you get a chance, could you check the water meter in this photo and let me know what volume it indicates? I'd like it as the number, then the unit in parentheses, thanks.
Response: 217737.78 (ft³)
